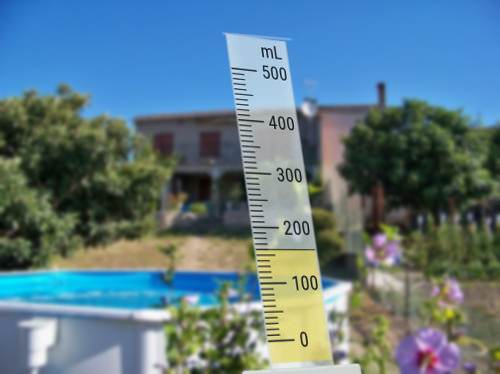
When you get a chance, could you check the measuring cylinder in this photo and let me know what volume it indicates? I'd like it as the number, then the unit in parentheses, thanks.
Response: 160 (mL)
